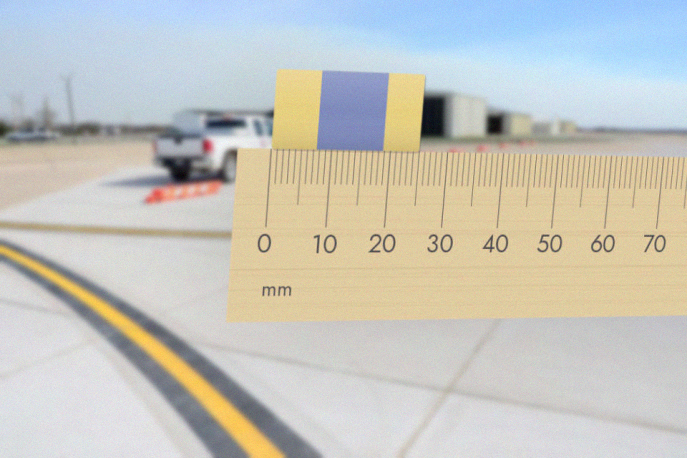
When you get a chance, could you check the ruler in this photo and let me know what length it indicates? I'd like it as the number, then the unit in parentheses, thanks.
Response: 25 (mm)
